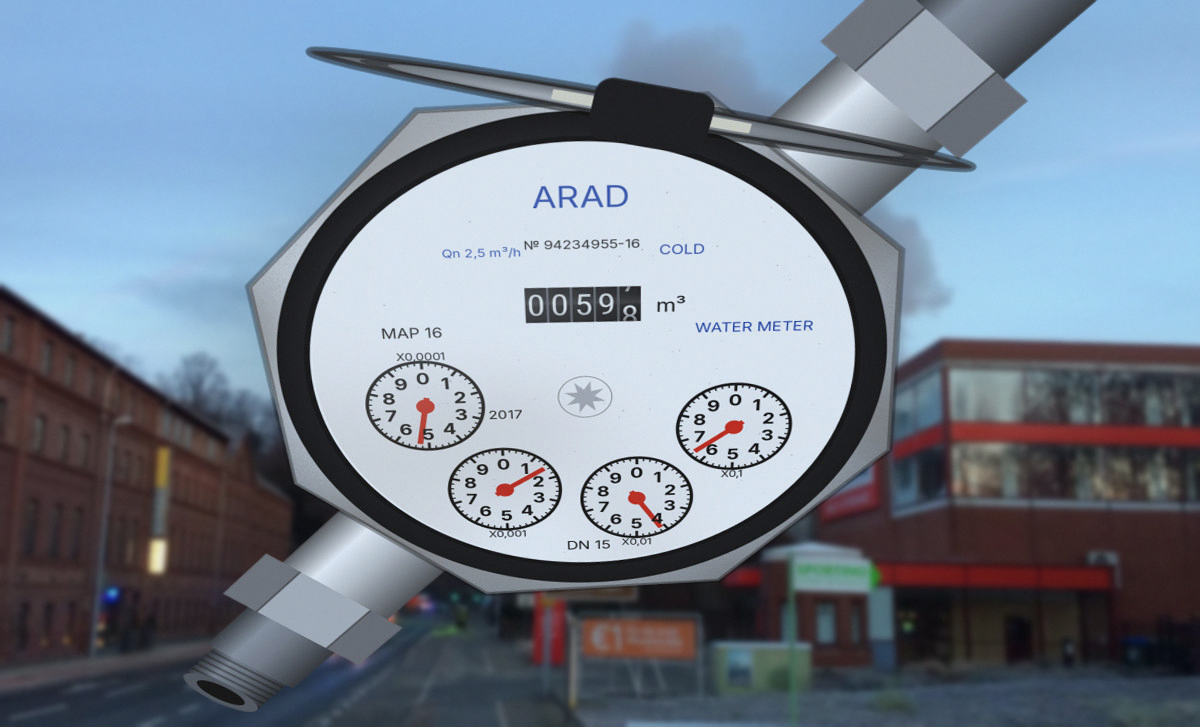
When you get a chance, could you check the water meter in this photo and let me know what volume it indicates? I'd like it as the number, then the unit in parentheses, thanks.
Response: 597.6415 (m³)
